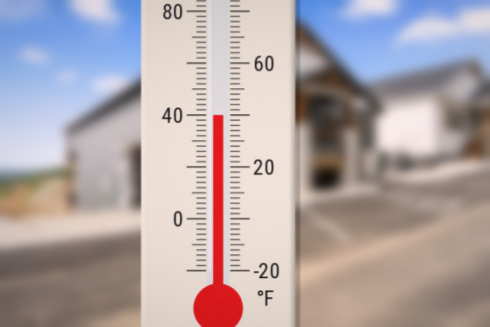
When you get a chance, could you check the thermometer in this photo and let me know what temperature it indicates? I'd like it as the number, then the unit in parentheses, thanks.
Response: 40 (°F)
